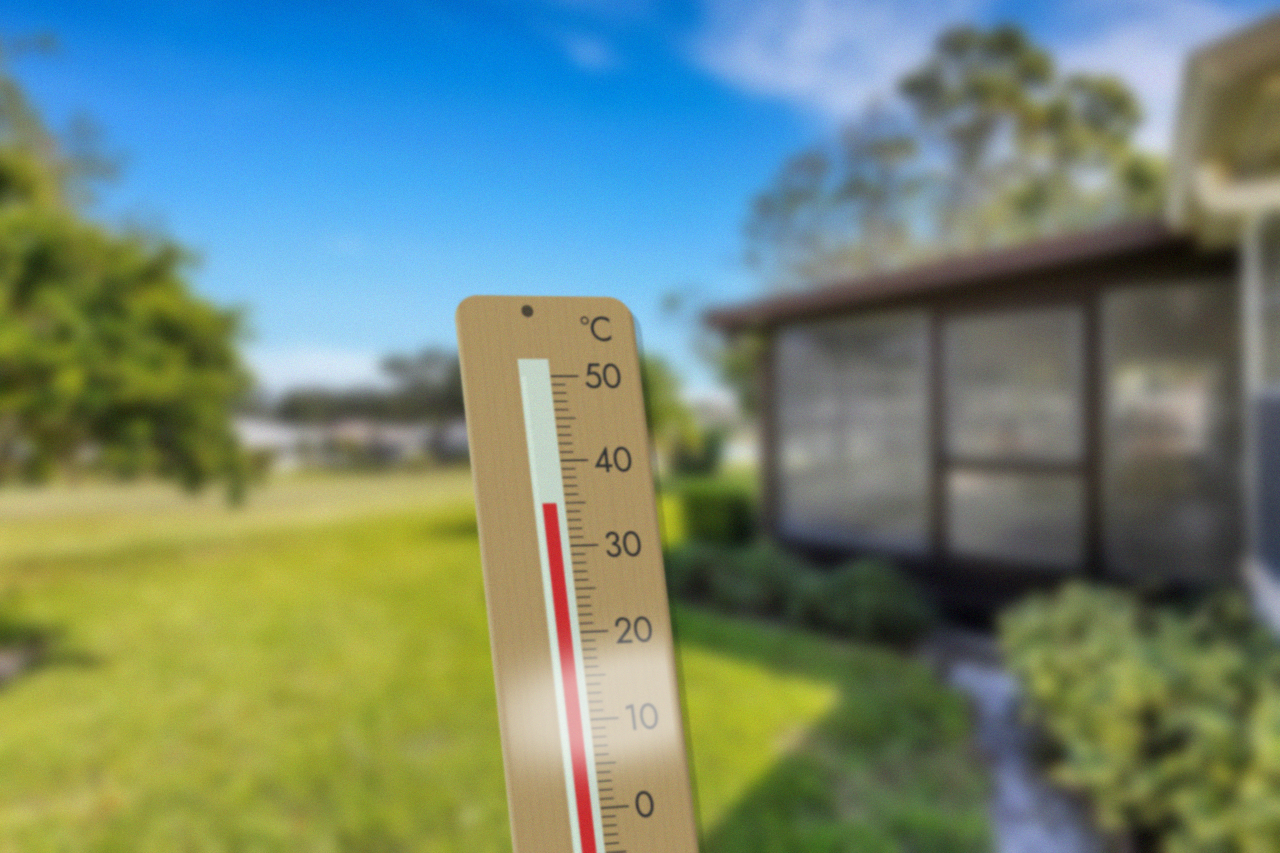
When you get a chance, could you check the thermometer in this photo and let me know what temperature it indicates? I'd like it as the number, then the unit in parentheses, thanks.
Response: 35 (°C)
